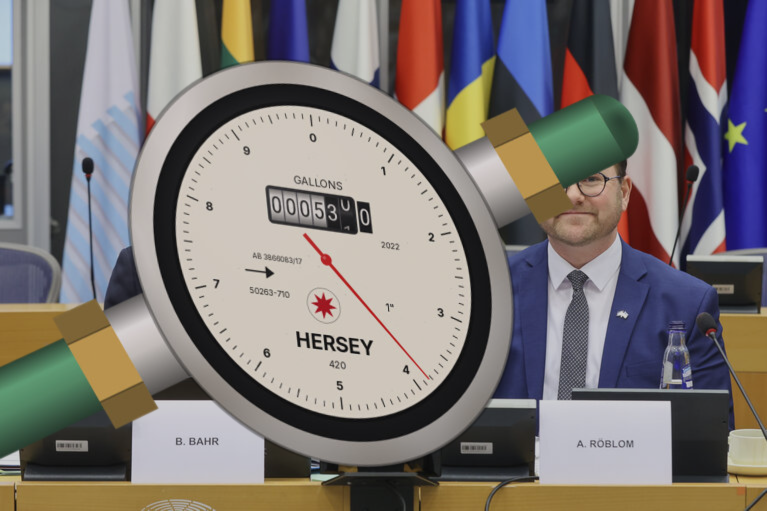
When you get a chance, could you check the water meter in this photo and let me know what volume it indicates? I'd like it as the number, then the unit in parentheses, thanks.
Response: 5303.8 (gal)
